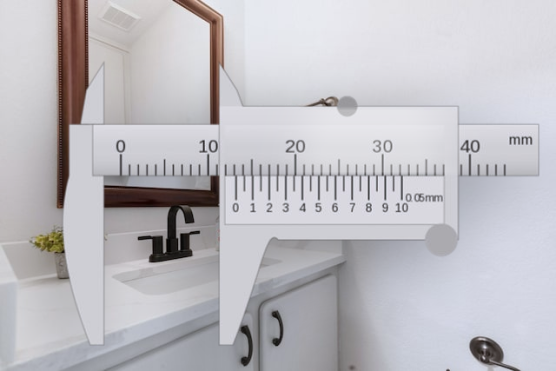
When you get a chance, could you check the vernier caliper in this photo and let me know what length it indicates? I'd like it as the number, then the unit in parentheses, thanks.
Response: 13.2 (mm)
